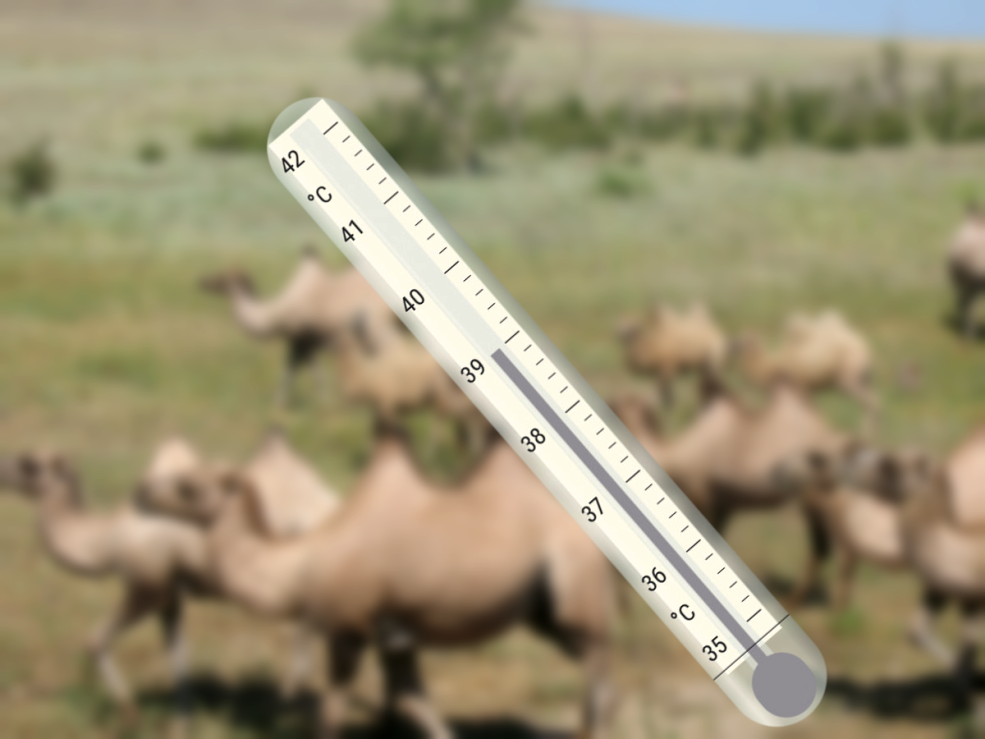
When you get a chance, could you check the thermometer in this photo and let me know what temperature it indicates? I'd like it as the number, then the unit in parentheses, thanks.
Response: 39 (°C)
